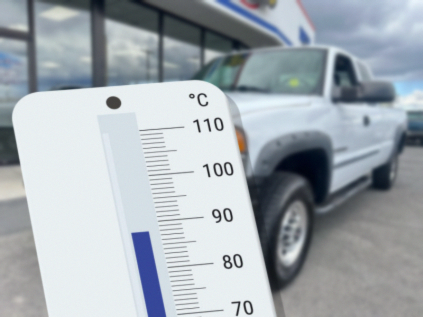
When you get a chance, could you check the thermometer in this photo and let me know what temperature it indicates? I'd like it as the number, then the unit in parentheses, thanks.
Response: 88 (°C)
